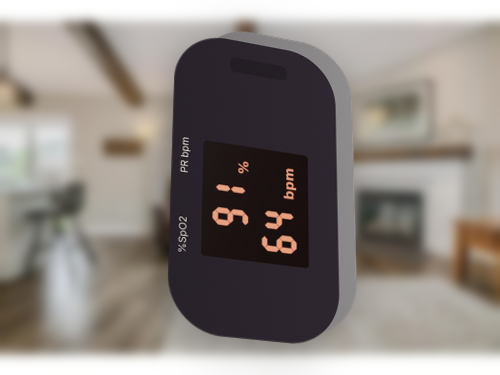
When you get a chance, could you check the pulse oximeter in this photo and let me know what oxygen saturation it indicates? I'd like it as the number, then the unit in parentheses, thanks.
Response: 91 (%)
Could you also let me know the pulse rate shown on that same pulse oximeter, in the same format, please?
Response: 64 (bpm)
